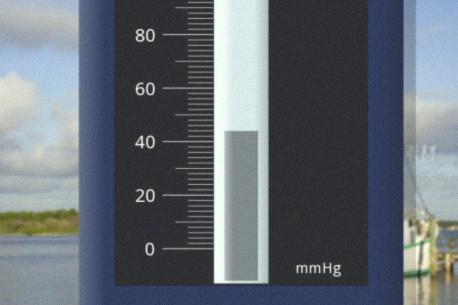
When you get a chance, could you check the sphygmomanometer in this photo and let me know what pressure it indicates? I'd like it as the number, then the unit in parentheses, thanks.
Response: 44 (mmHg)
